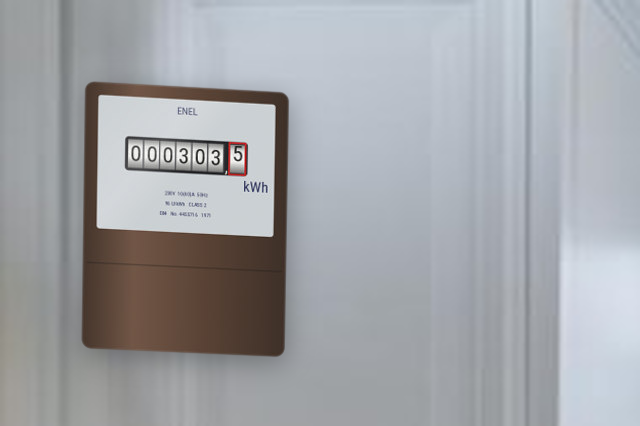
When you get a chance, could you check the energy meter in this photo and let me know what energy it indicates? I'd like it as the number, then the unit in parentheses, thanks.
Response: 303.5 (kWh)
